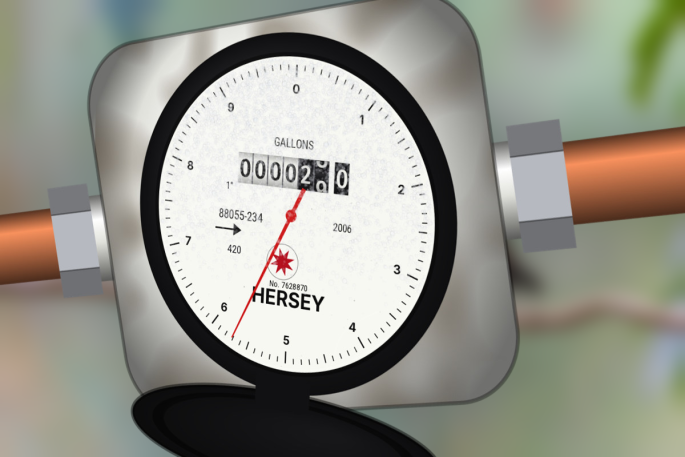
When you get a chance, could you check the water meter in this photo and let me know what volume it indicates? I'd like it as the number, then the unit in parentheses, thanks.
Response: 285.7 (gal)
